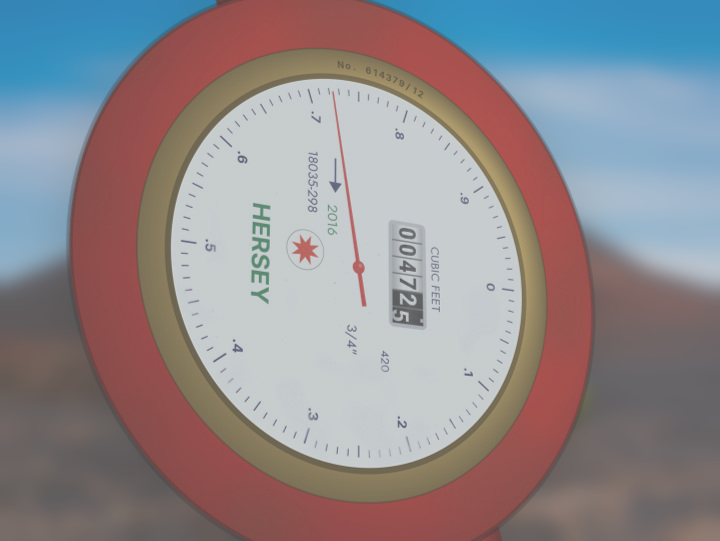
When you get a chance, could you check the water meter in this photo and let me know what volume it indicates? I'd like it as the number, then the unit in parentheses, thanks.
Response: 4724.72 (ft³)
